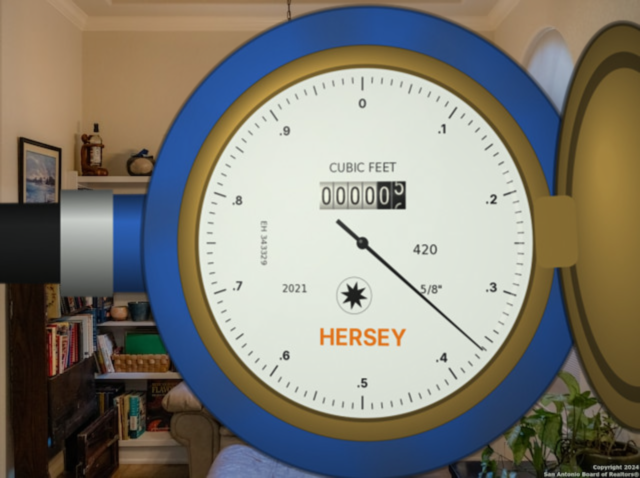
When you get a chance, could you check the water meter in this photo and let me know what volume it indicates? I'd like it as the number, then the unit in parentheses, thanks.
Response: 5.36 (ft³)
